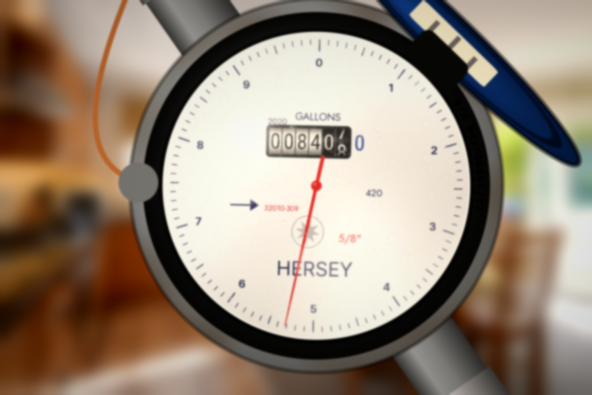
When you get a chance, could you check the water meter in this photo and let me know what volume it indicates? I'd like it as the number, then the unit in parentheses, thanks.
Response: 84075.3 (gal)
